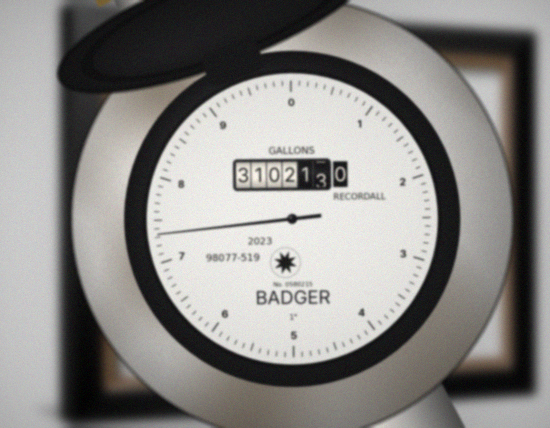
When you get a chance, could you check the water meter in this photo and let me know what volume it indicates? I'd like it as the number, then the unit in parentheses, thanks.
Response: 3102127.3 (gal)
